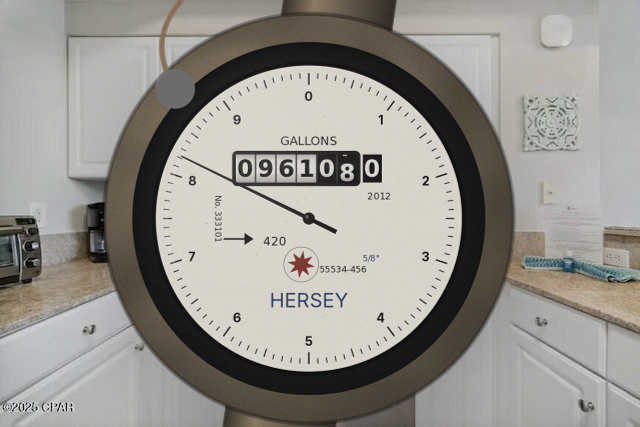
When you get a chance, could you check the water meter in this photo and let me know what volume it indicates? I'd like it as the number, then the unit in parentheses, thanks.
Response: 961078.2 (gal)
